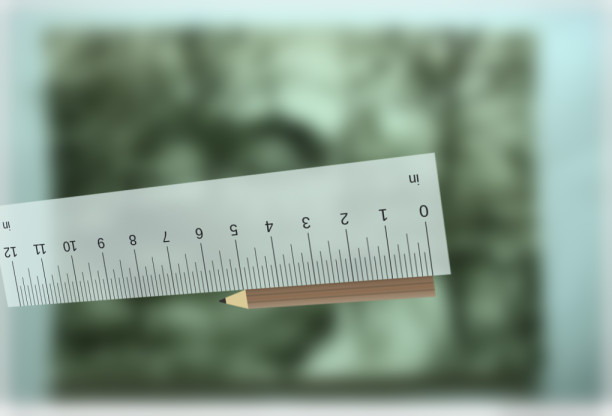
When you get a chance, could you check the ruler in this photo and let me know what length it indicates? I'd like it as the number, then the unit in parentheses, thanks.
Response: 5.75 (in)
